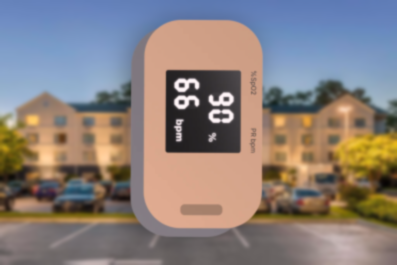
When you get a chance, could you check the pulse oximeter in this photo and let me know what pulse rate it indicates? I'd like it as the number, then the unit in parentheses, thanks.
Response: 66 (bpm)
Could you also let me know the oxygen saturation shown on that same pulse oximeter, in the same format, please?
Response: 90 (%)
